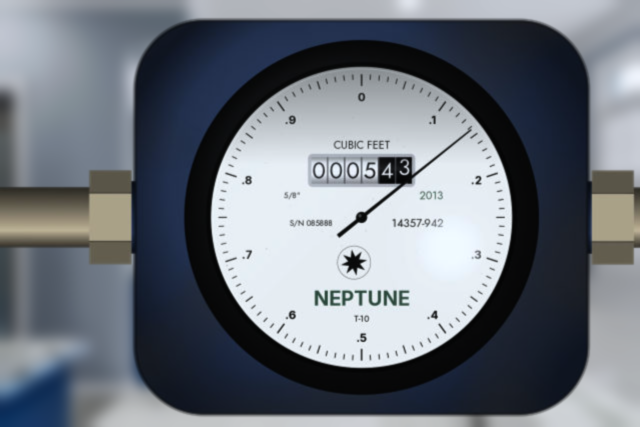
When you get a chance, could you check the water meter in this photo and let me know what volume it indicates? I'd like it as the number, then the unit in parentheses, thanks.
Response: 543.14 (ft³)
